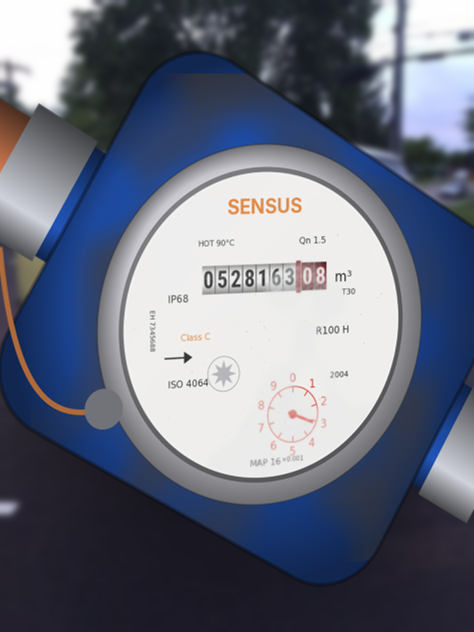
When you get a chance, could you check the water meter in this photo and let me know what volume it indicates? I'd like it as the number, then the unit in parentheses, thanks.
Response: 528163.083 (m³)
